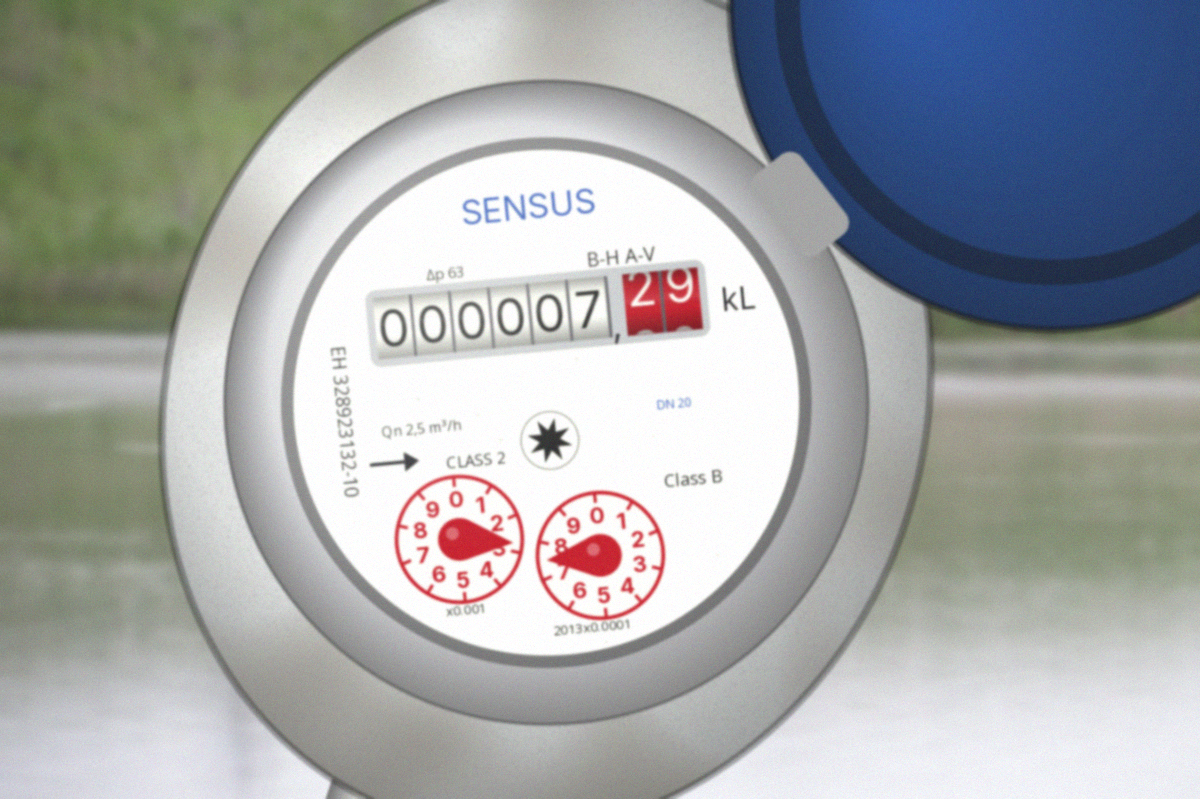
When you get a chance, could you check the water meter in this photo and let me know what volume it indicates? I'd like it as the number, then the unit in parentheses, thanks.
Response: 7.2927 (kL)
